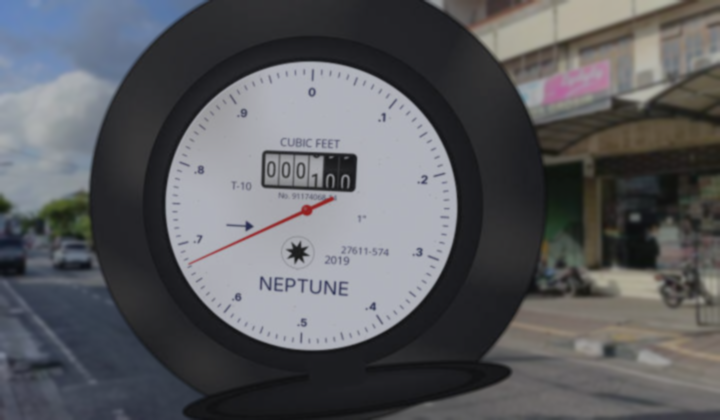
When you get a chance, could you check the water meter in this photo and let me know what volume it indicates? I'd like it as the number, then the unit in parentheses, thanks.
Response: 99.67 (ft³)
